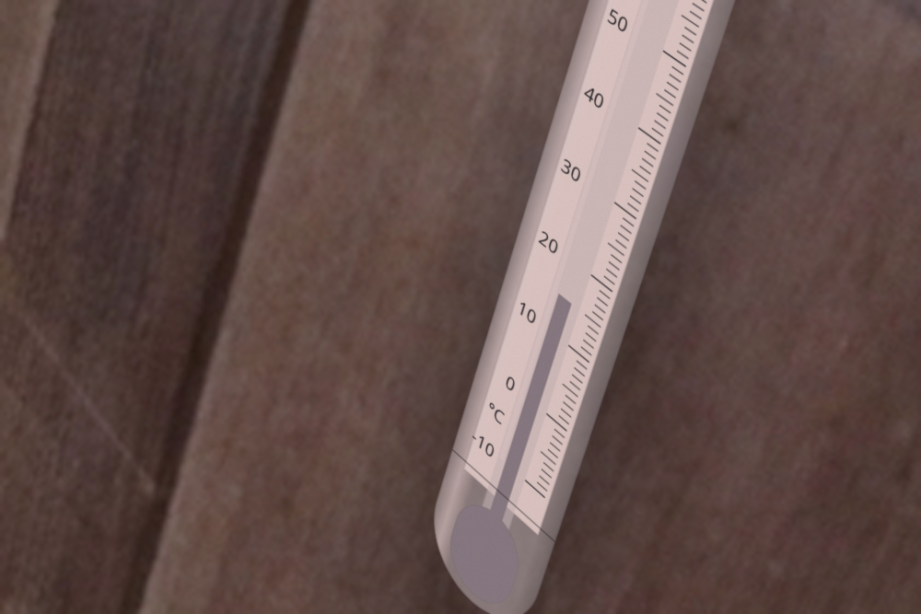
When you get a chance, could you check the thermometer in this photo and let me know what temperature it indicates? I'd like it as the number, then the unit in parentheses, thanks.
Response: 15 (°C)
